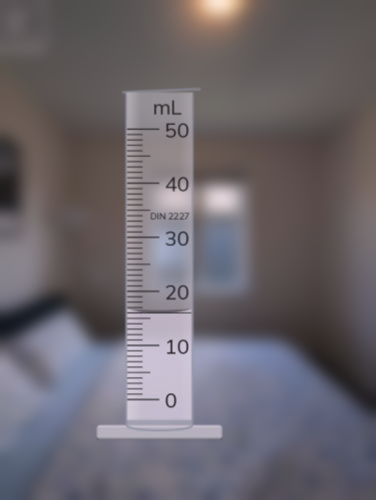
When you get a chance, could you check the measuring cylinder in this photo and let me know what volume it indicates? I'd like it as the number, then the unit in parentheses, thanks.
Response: 16 (mL)
